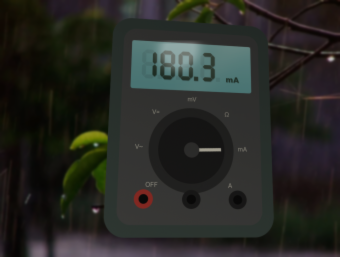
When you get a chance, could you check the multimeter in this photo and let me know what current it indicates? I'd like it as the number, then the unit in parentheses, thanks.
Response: 180.3 (mA)
